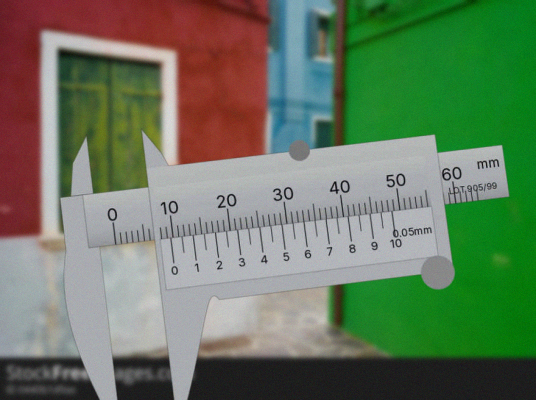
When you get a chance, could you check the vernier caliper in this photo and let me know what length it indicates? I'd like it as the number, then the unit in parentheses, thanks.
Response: 9.6 (mm)
